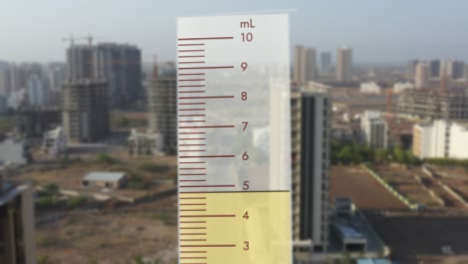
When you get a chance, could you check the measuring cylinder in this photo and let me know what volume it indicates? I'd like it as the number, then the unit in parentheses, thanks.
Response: 4.8 (mL)
